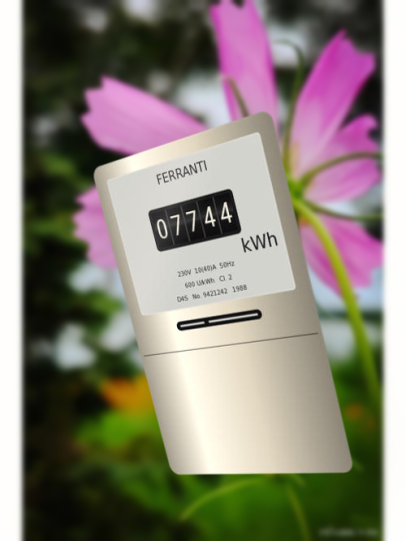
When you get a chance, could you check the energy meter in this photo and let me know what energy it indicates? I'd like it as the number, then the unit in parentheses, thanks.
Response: 7744 (kWh)
